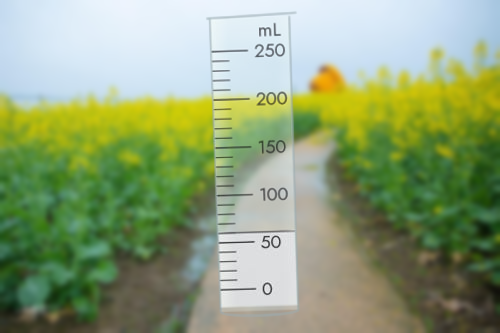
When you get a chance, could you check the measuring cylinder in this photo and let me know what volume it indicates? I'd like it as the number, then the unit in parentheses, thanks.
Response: 60 (mL)
